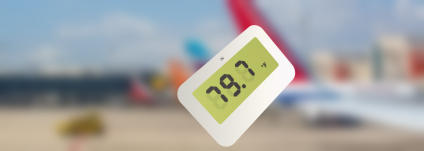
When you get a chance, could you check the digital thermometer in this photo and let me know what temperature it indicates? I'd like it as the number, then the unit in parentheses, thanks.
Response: 79.7 (°F)
